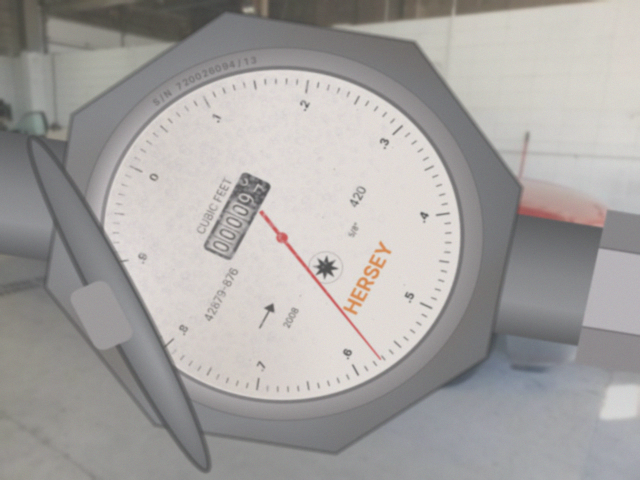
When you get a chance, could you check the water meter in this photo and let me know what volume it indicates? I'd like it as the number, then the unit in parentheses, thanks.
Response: 96.57 (ft³)
